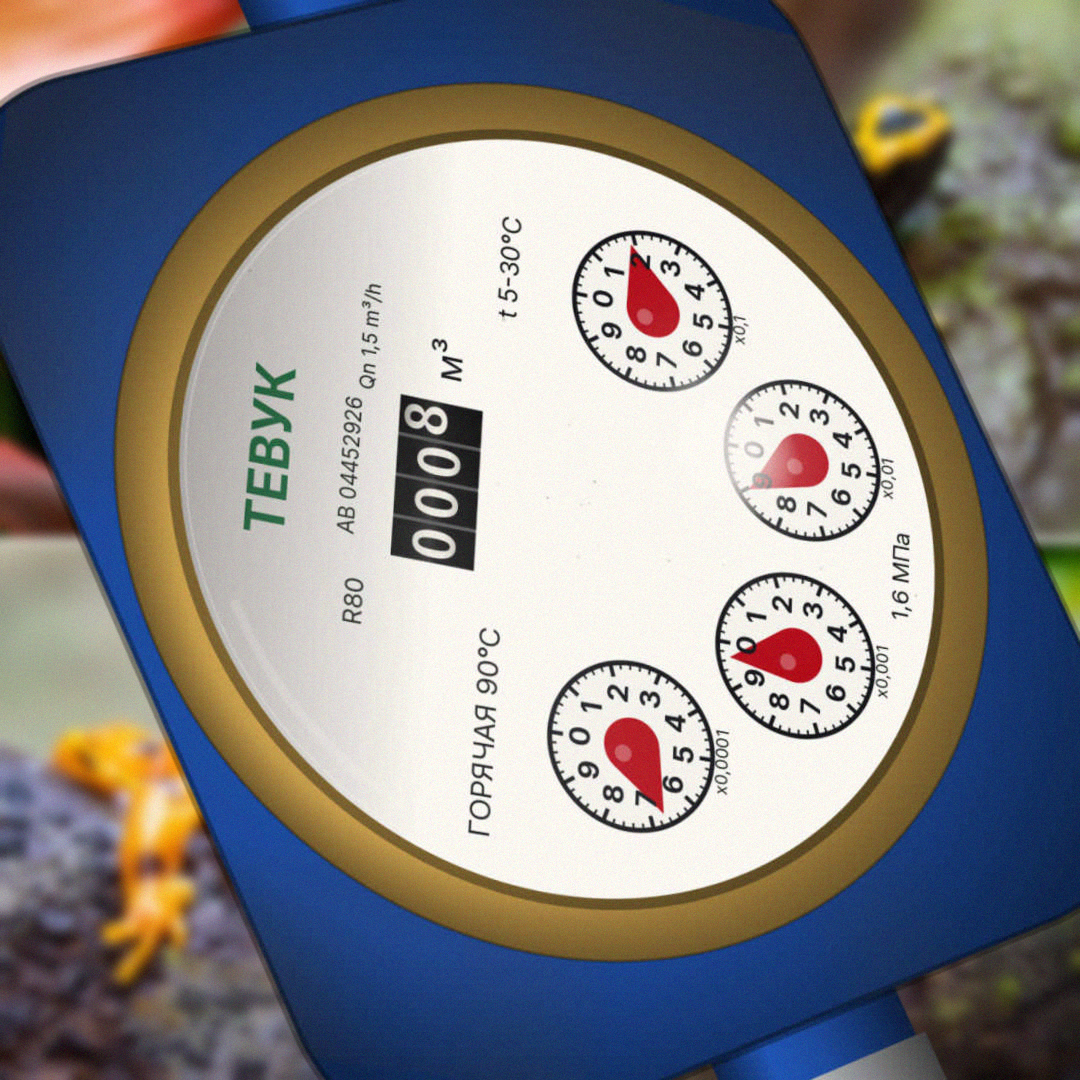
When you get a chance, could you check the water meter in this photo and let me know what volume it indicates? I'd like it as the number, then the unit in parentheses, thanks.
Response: 8.1896 (m³)
